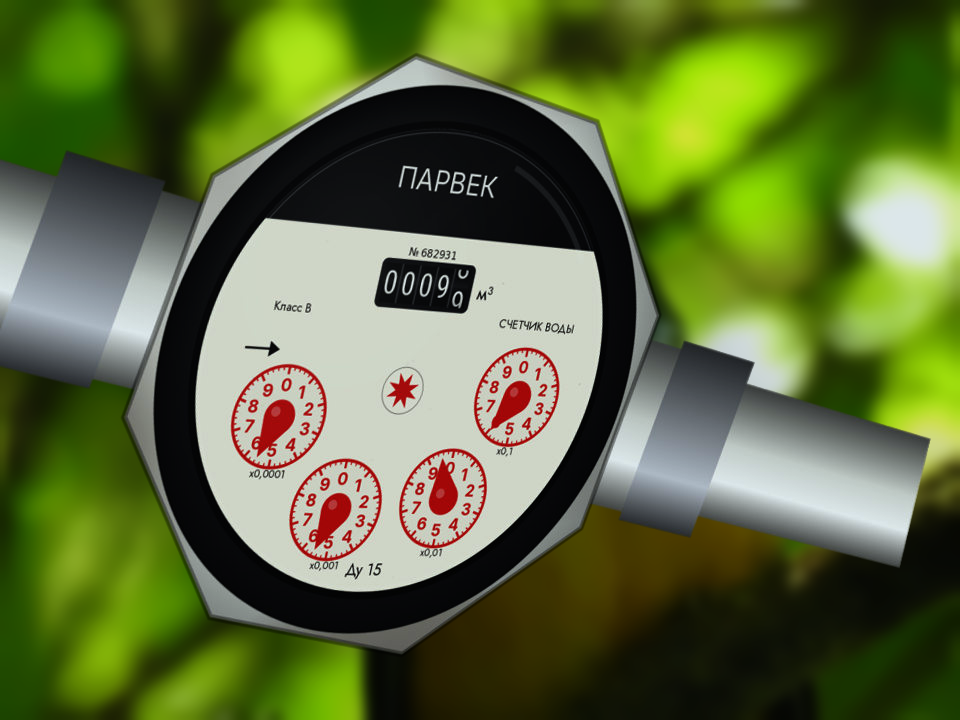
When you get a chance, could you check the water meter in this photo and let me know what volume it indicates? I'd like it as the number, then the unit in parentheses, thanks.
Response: 98.5955 (m³)
